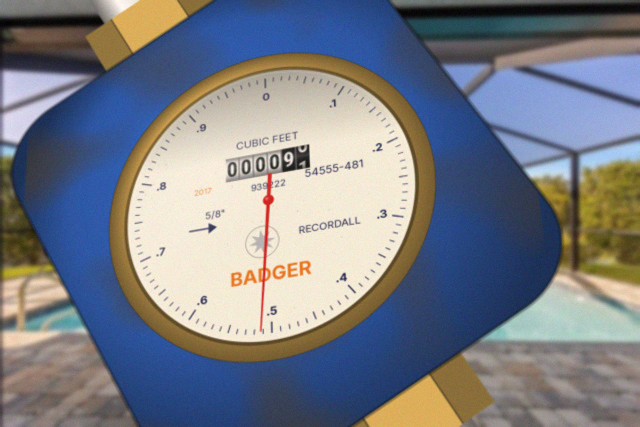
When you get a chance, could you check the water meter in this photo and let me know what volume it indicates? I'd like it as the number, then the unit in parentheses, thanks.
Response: 90.51 (ft³)
